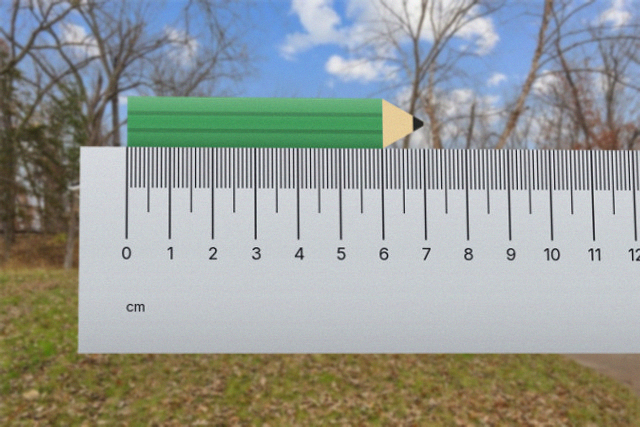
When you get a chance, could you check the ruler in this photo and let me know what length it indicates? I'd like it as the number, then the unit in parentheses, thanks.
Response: 7 (cm)
